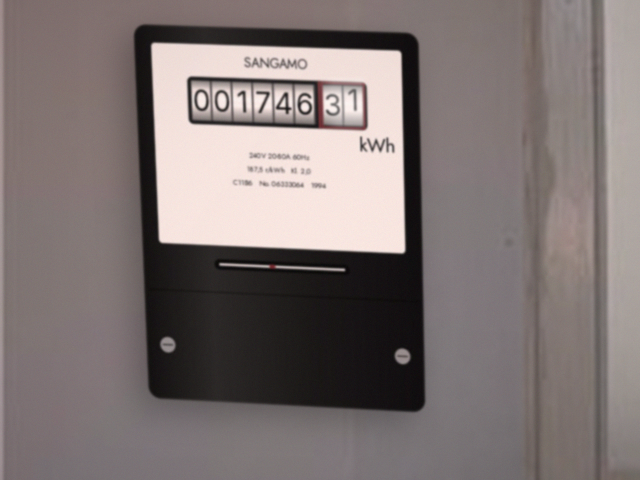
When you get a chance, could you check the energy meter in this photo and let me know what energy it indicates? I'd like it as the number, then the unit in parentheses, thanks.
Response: 1746.31 (kWh)
